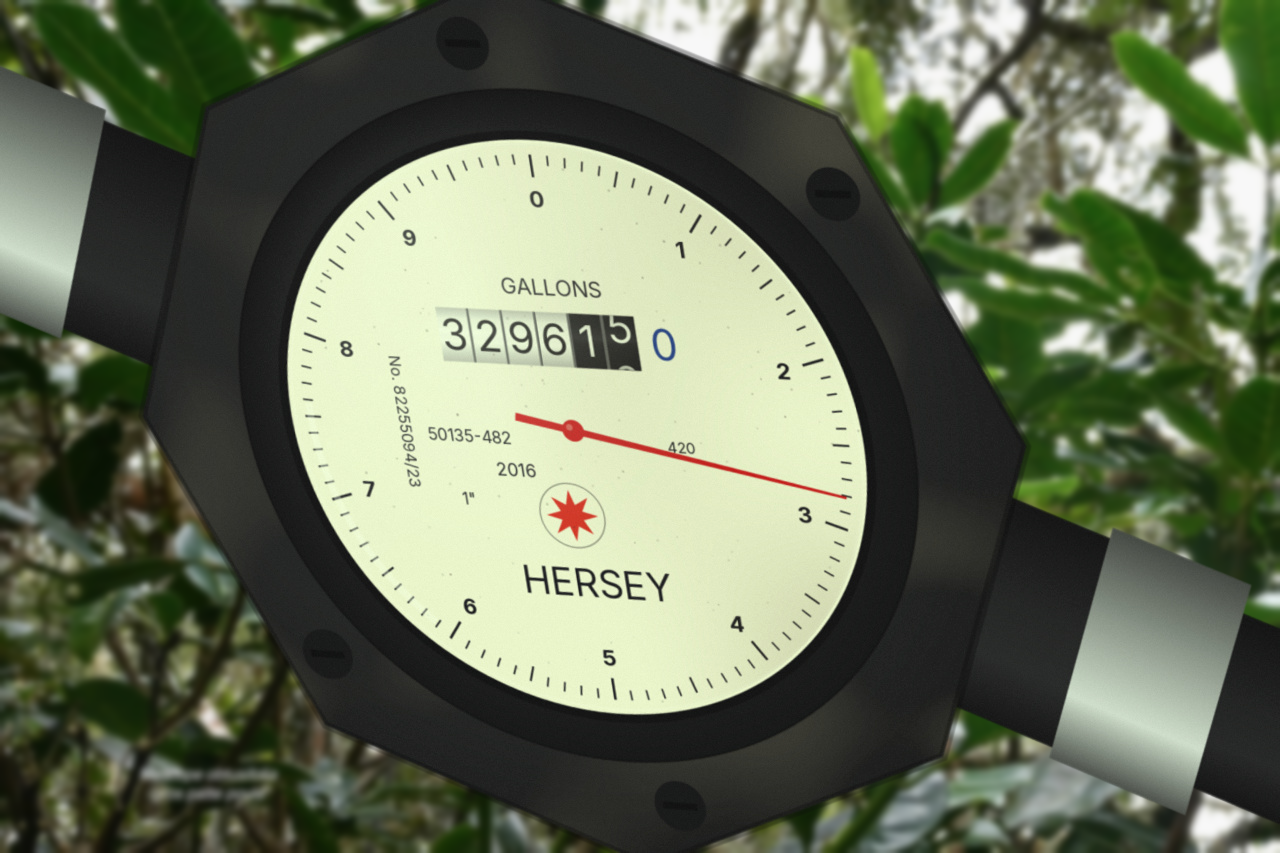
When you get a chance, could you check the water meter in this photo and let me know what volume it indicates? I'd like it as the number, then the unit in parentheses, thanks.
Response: 3296152.8 (gal)
